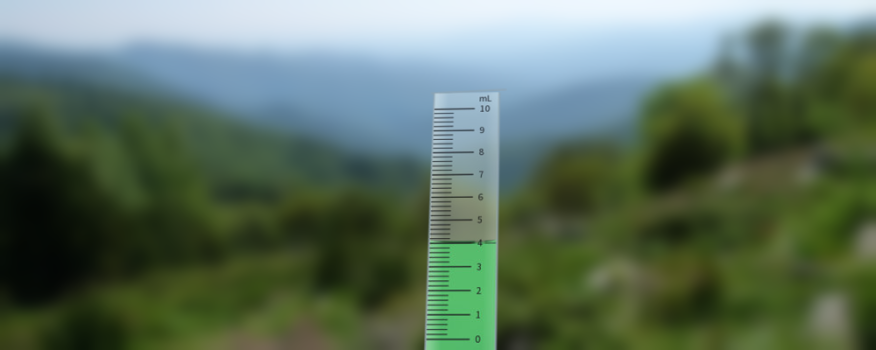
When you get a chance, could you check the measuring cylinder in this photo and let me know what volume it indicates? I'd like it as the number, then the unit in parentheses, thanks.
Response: 4 (mL)
